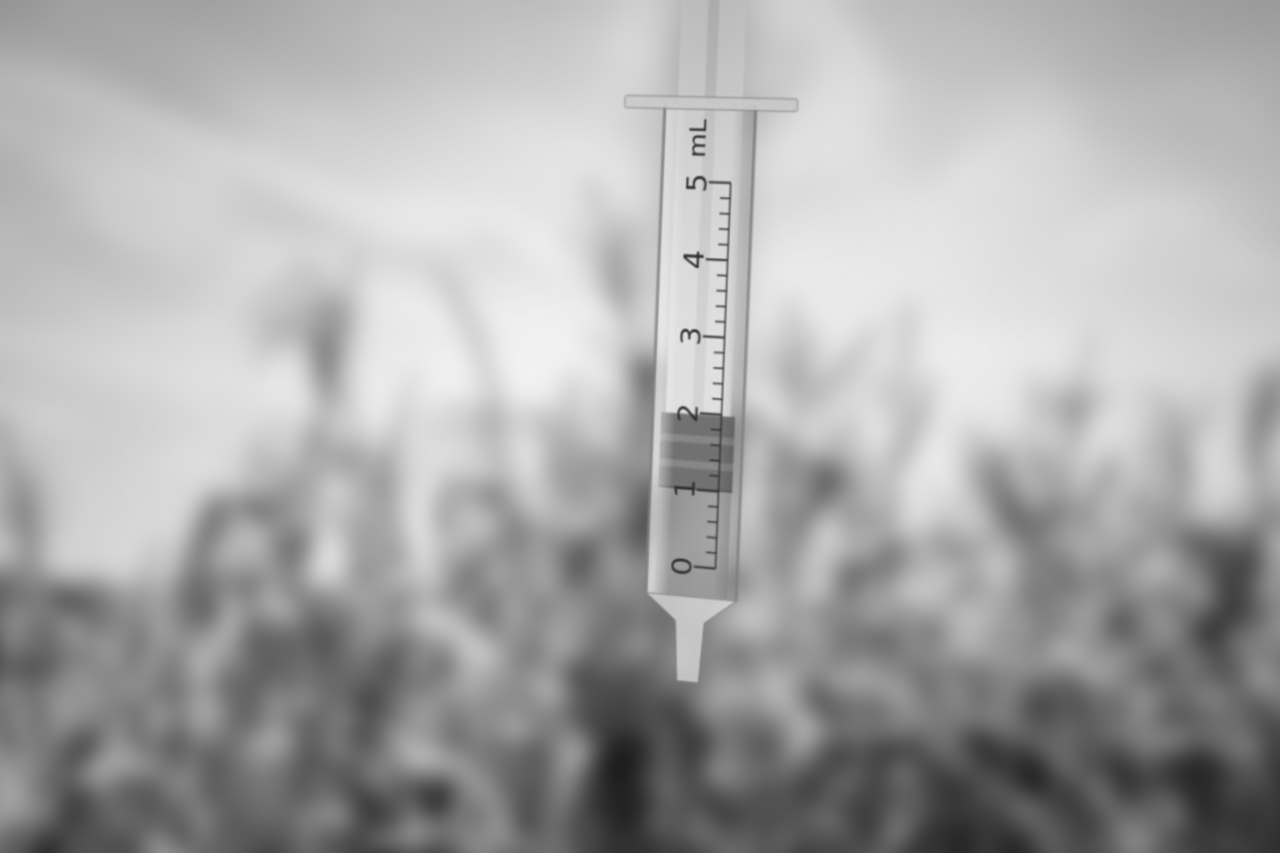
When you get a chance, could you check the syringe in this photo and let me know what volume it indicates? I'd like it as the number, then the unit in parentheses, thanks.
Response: 1 (mL)
